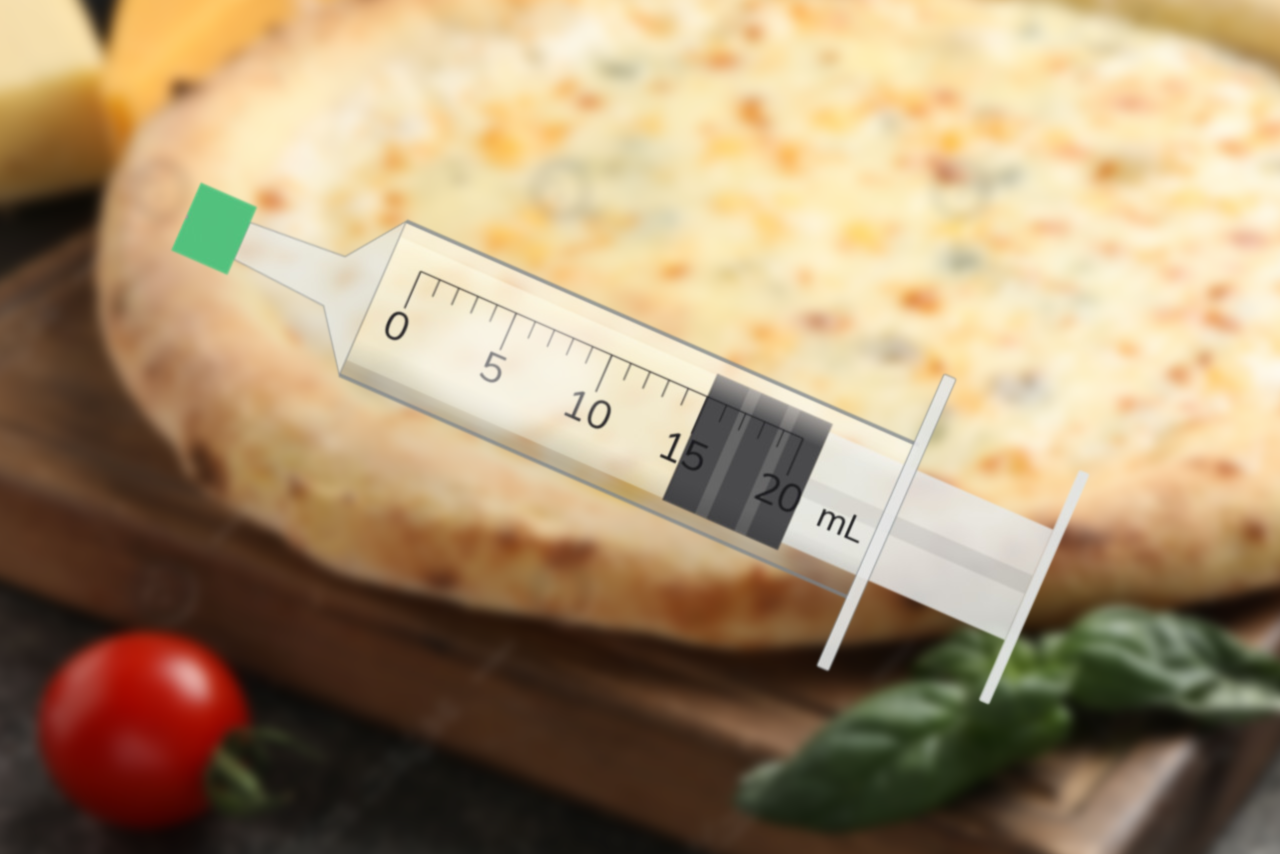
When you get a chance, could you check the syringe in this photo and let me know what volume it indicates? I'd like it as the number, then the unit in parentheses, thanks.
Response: 15 (mL)
